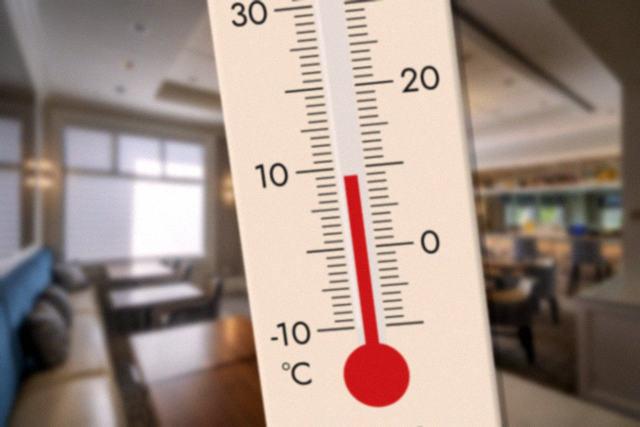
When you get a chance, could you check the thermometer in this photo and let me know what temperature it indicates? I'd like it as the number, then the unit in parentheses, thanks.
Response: 9 (°C)
